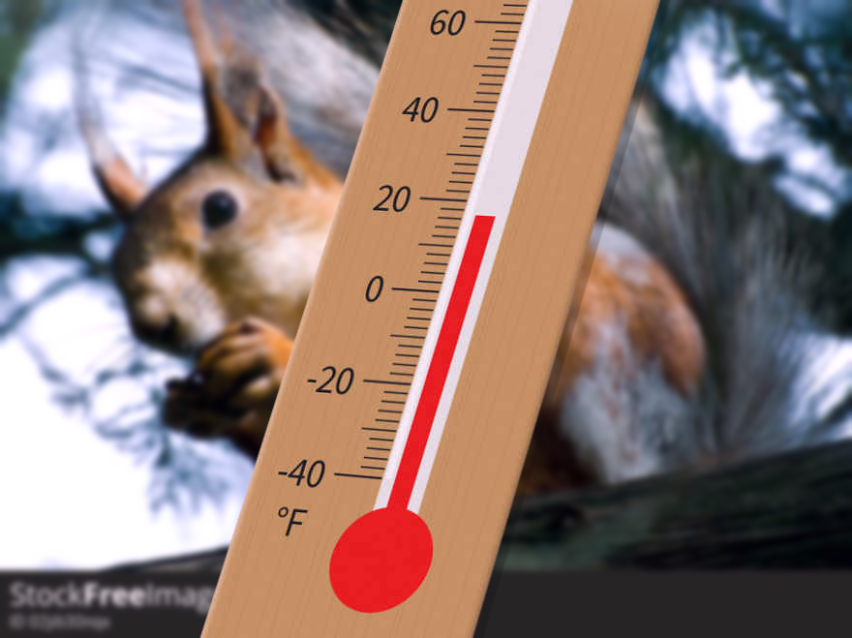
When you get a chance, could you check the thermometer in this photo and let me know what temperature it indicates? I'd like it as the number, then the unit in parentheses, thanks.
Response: 17 (°F)
